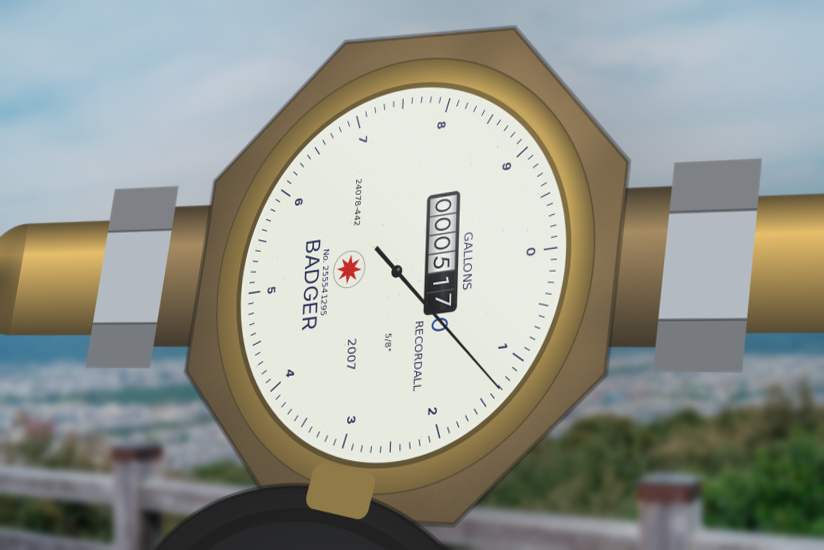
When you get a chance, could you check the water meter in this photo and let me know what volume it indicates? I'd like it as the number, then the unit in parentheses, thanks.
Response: 5171.3 (gal)
